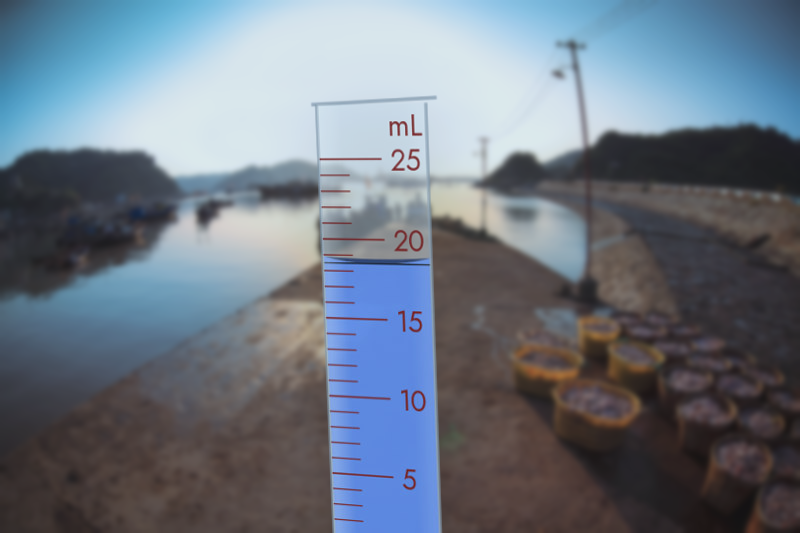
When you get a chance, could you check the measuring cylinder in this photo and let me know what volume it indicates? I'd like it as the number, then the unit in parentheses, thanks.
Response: 18.5 (mL)
